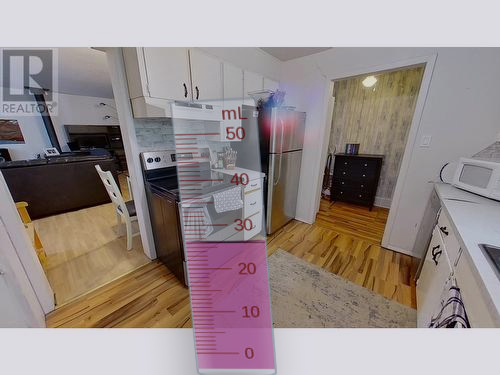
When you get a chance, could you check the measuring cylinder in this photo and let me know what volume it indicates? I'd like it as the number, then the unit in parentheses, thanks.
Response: 26 (mL)
